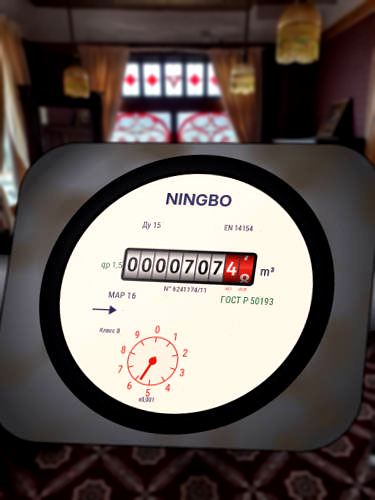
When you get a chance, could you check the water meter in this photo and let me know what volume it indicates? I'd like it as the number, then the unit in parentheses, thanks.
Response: 707.475 (m³)
